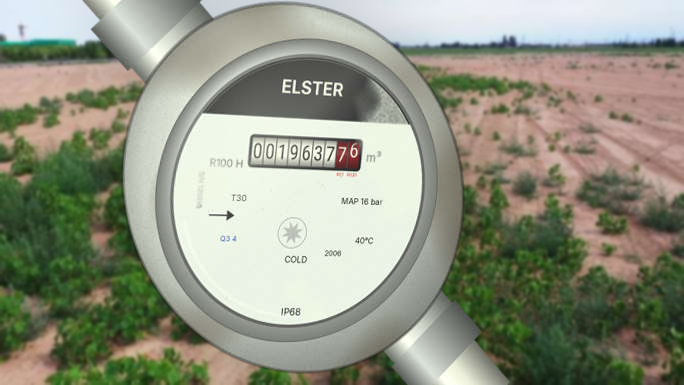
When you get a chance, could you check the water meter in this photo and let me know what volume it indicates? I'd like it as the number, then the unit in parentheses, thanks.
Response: 19637.76 (m³)
